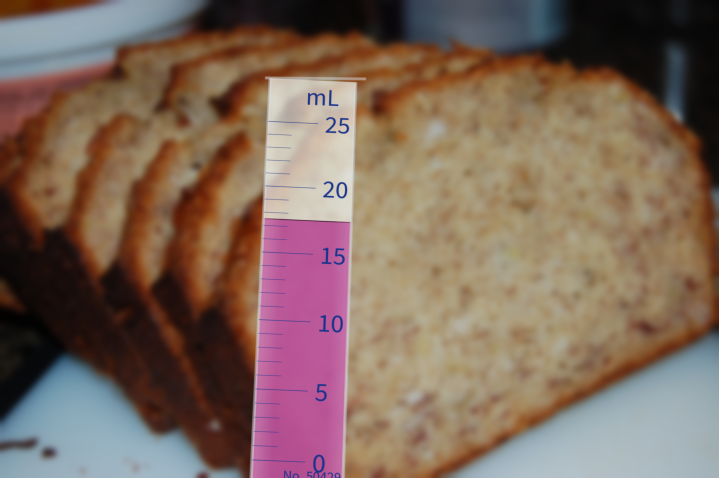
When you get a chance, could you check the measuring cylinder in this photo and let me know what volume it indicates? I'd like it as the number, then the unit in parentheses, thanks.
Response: 17.5 (mL)
